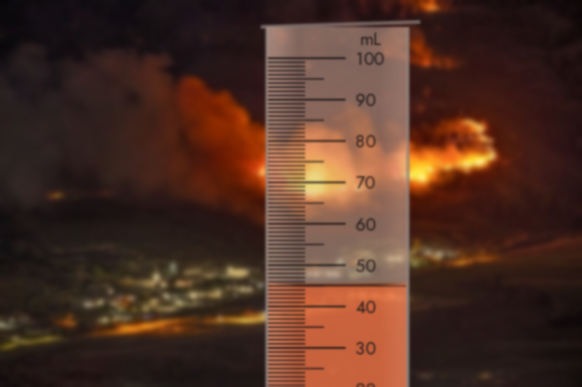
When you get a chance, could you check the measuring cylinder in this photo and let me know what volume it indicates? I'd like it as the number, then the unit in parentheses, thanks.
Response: 45 (mL)
